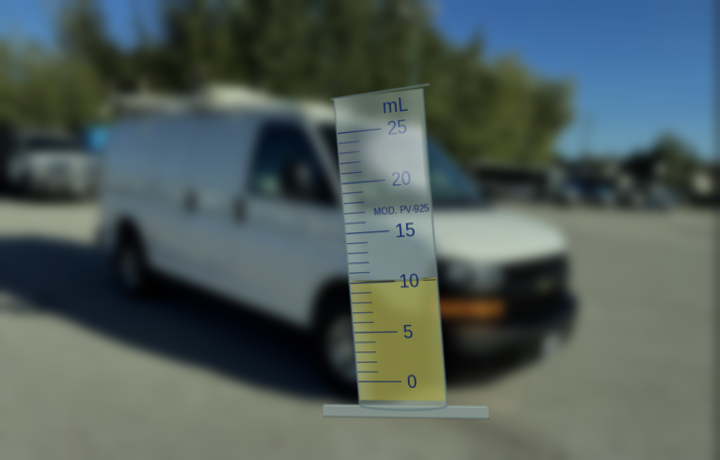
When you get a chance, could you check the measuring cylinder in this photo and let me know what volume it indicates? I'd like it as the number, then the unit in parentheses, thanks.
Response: 10 (mL)
